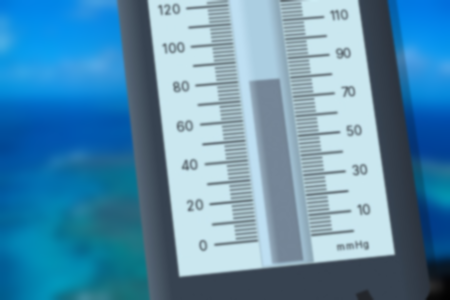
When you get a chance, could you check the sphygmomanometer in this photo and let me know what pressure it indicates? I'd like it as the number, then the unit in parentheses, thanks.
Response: 80 (mmHg)
